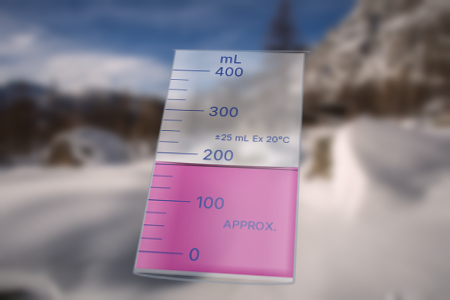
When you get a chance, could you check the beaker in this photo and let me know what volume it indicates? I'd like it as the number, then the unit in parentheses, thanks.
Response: 175 (mL)
